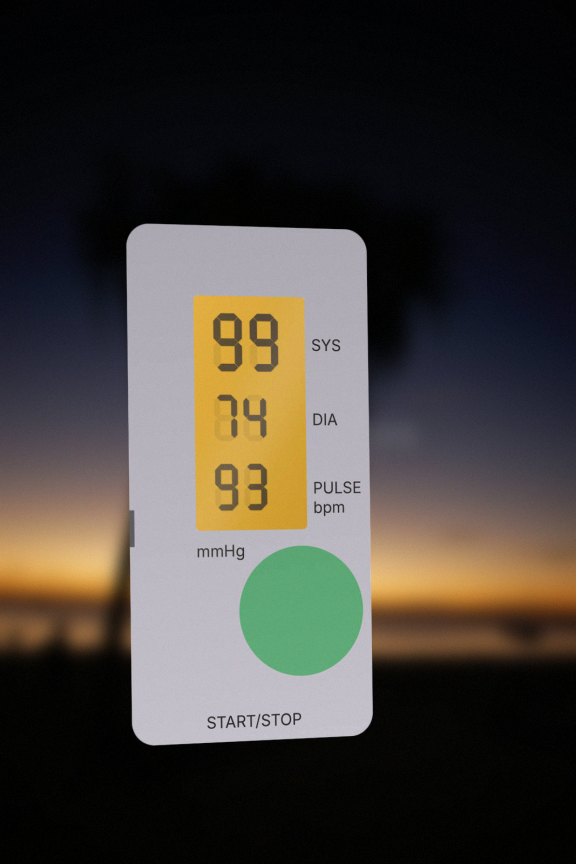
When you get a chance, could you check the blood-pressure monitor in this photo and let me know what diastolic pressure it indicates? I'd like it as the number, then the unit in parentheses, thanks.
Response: 74 (mmHg)
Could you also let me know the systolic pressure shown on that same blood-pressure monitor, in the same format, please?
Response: 99 (mmHg)
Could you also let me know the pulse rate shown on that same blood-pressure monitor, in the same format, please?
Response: 93 (bpm)
